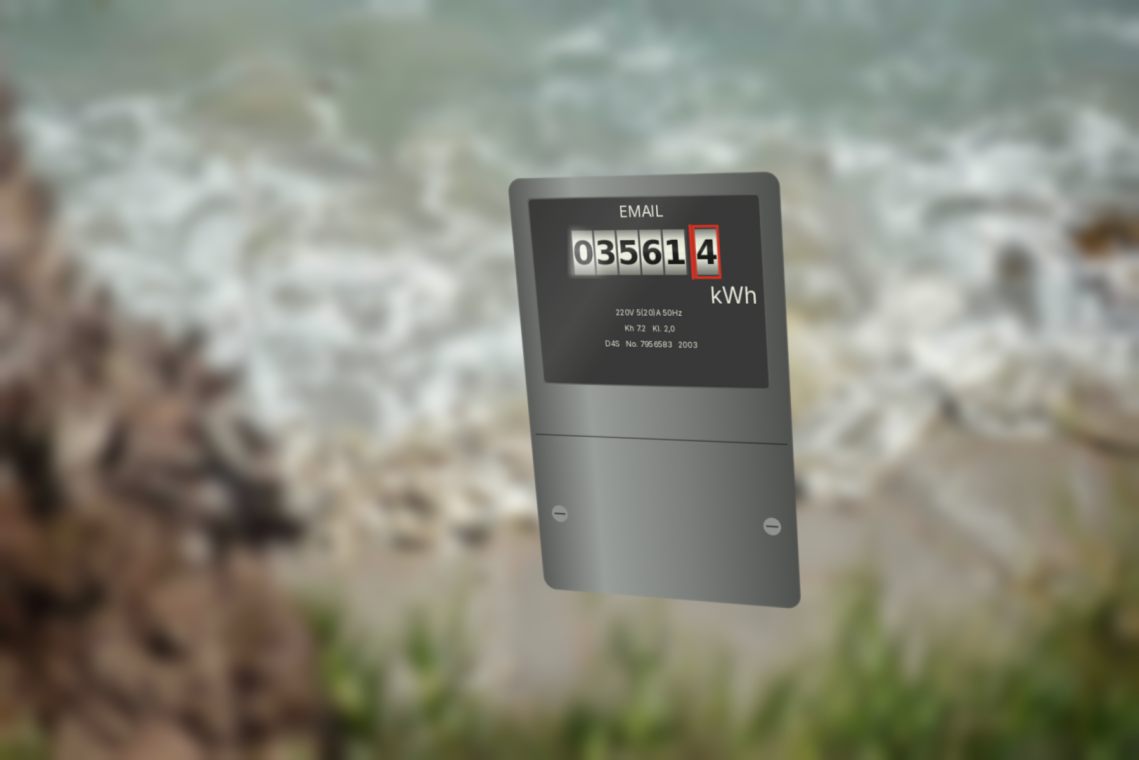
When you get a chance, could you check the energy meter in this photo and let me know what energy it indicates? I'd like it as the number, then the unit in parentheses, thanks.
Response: 3561.4 (kWh)
